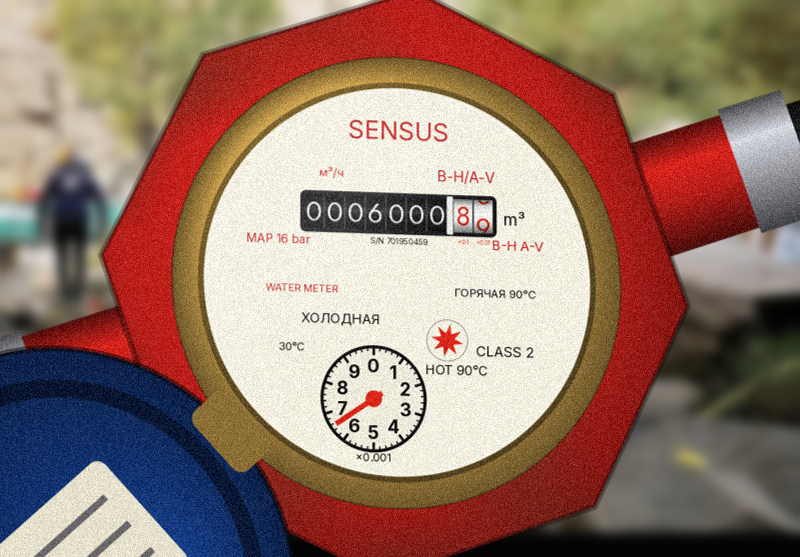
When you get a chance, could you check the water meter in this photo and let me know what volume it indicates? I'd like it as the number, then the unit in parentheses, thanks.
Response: 6000.886 (m³)
